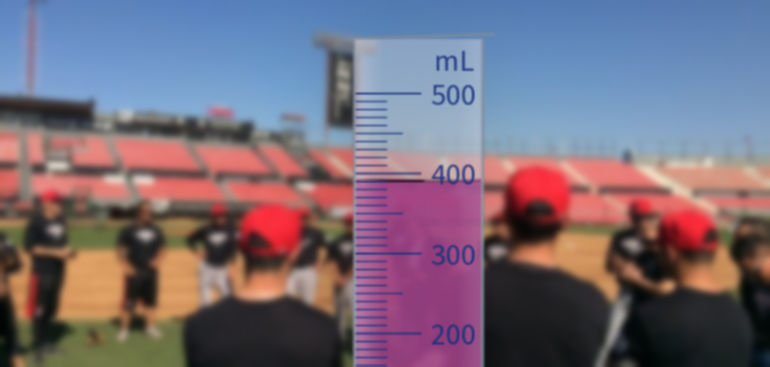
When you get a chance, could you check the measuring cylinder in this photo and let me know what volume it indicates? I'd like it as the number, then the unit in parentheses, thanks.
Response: 390 (mL)
